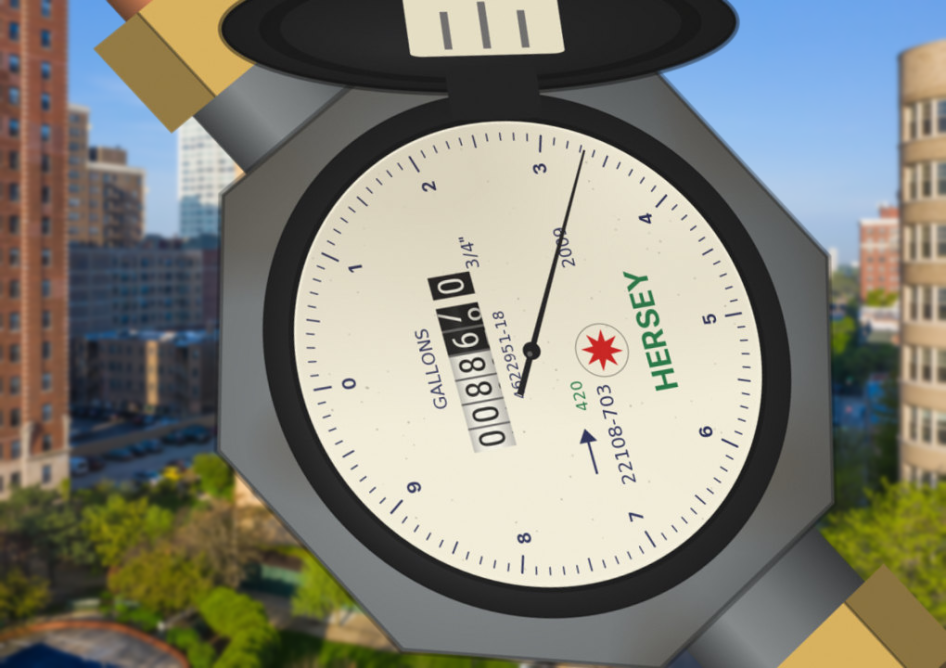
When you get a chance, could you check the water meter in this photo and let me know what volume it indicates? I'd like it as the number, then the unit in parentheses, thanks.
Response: 88673.3 (gal)
